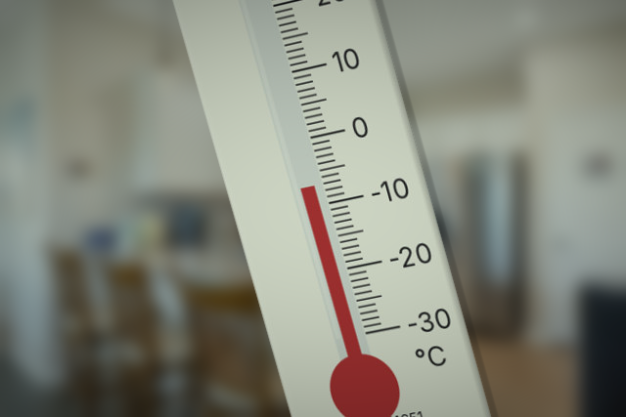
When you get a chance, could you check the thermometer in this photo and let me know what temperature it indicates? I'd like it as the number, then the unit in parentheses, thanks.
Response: -7 (°C)
